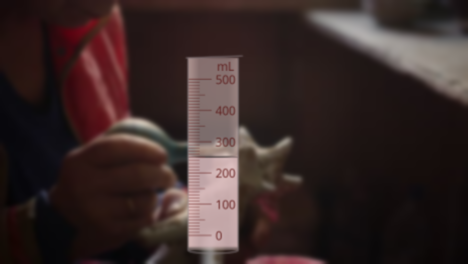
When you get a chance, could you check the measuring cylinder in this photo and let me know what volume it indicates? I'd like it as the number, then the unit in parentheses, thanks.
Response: 250 (mL)
